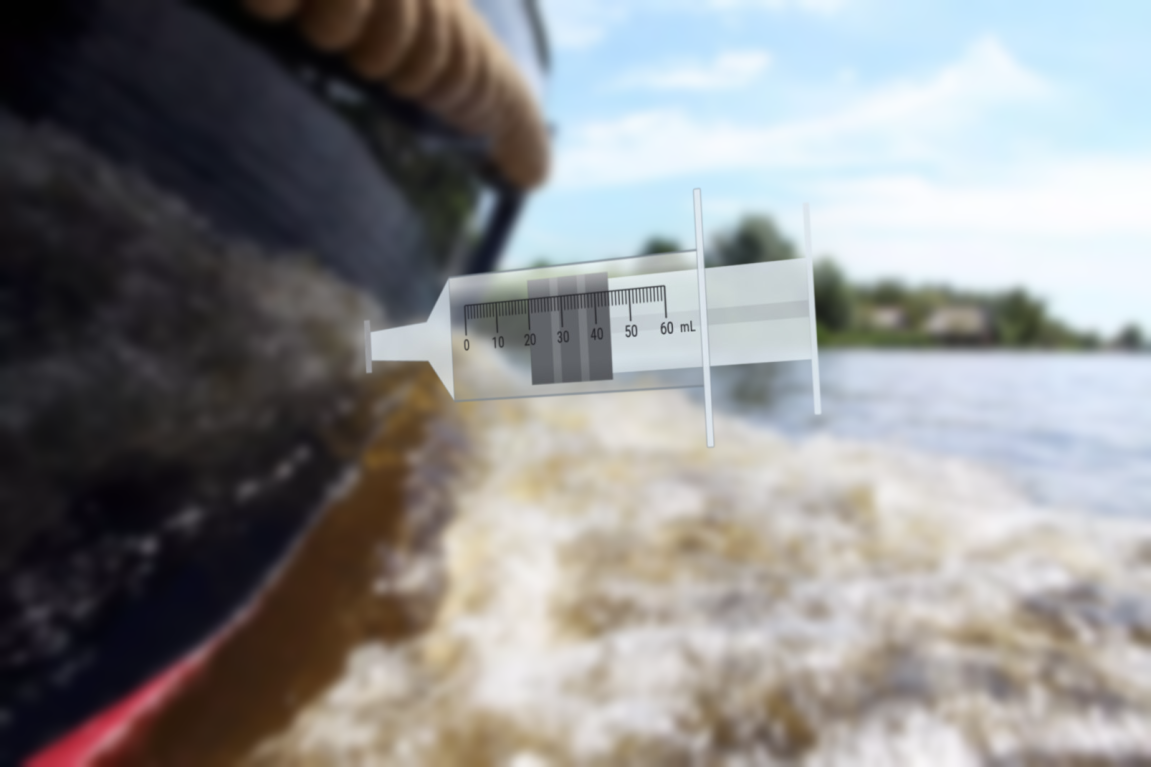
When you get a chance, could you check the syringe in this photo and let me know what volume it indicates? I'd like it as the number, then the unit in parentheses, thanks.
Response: 20 (mL)
